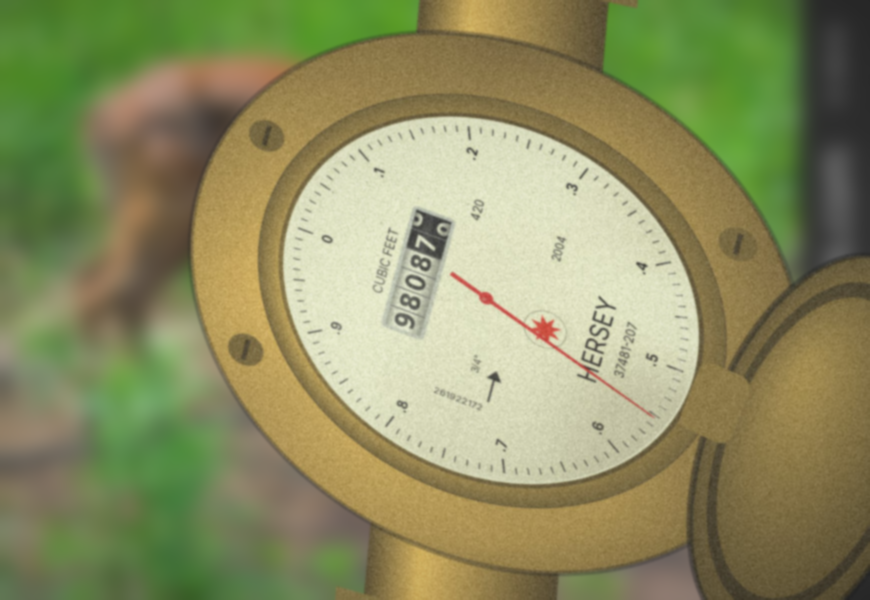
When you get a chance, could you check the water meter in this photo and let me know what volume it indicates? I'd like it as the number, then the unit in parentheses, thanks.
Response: 980878.55 (ft³)
